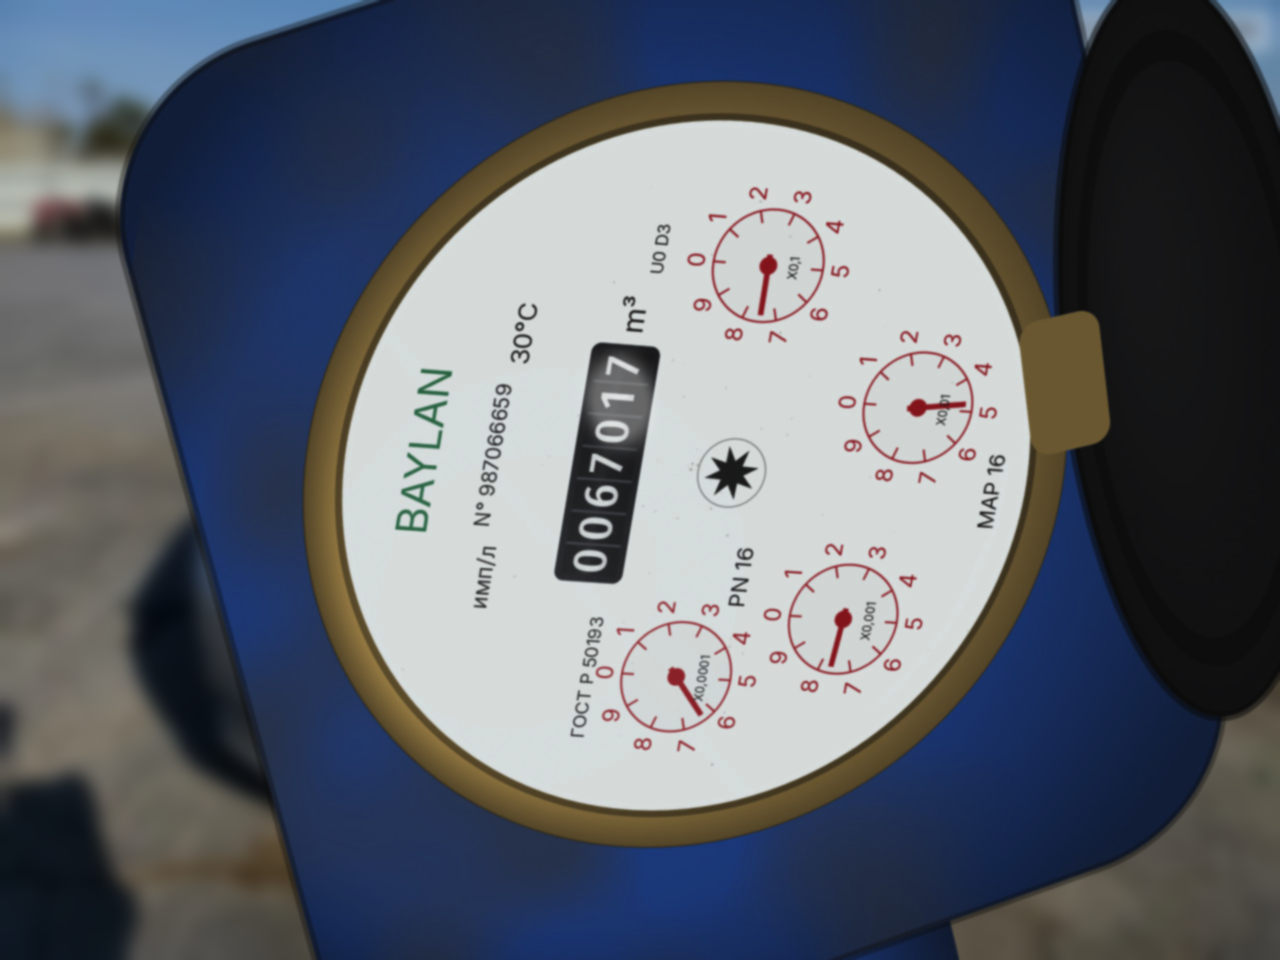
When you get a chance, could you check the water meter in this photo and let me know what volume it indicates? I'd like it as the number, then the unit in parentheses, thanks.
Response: 67017.7476 (m³)
